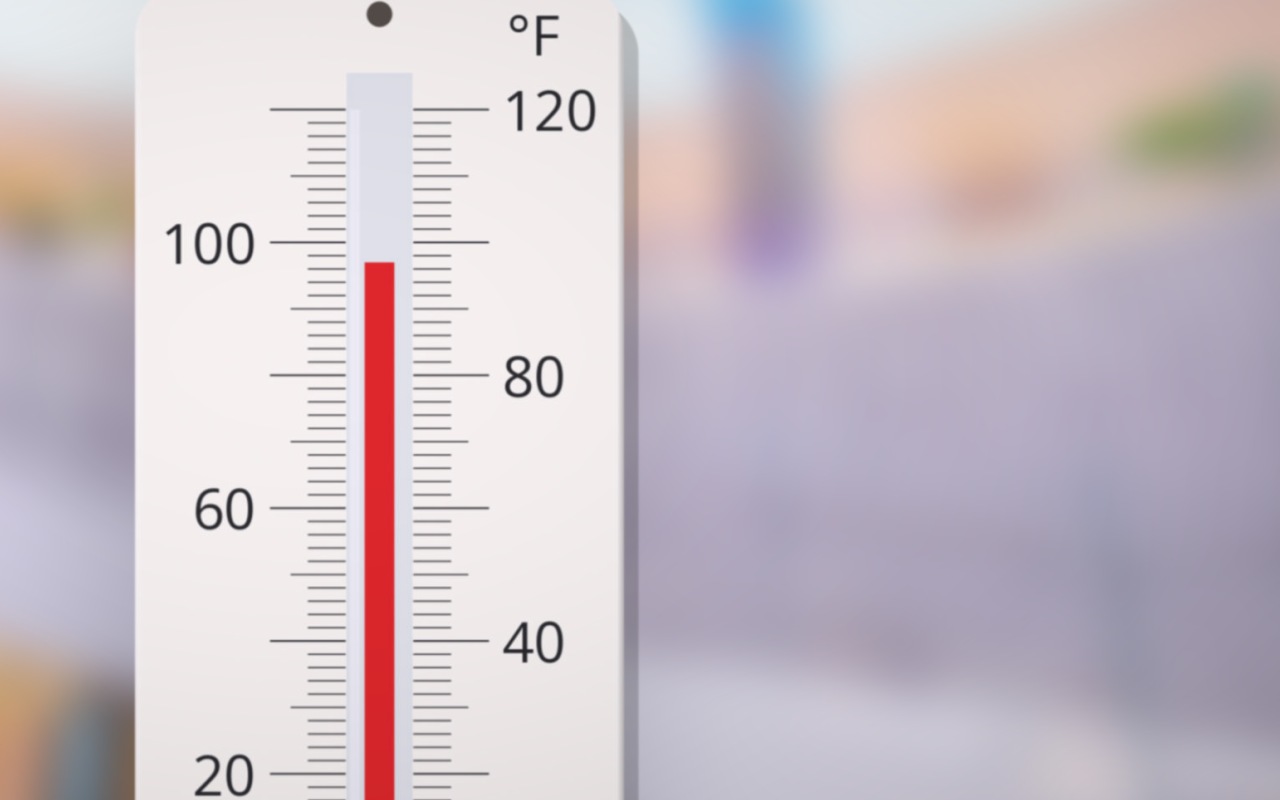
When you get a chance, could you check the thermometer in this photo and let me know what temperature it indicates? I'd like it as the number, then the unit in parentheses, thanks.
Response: 97 (°F)
